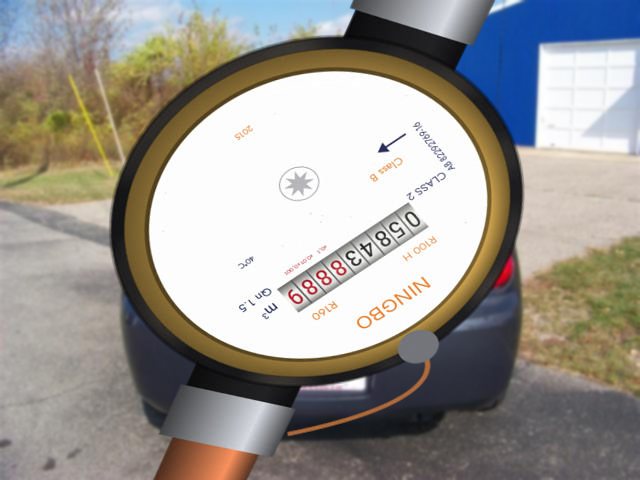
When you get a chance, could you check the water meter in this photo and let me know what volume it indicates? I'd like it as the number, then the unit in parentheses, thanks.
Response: 5843.8889 (m³)
